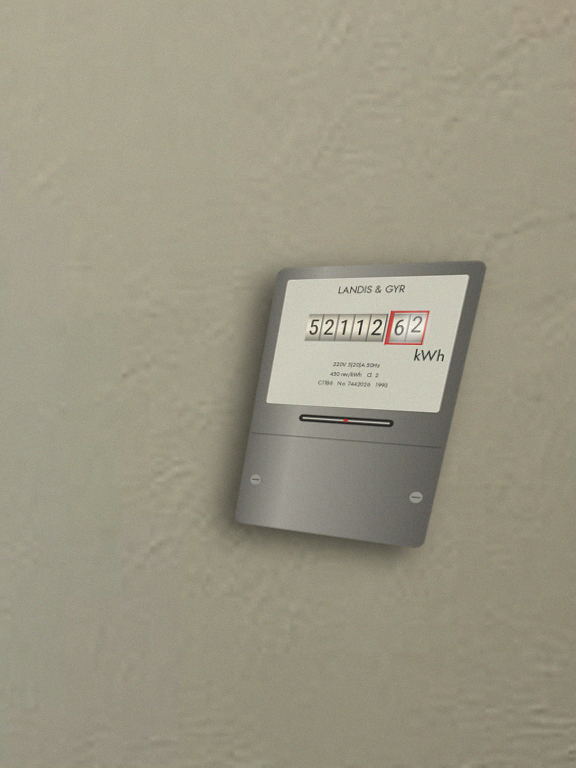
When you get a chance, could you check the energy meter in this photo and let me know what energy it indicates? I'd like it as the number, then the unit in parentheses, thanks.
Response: 52112.62 (kWh)
